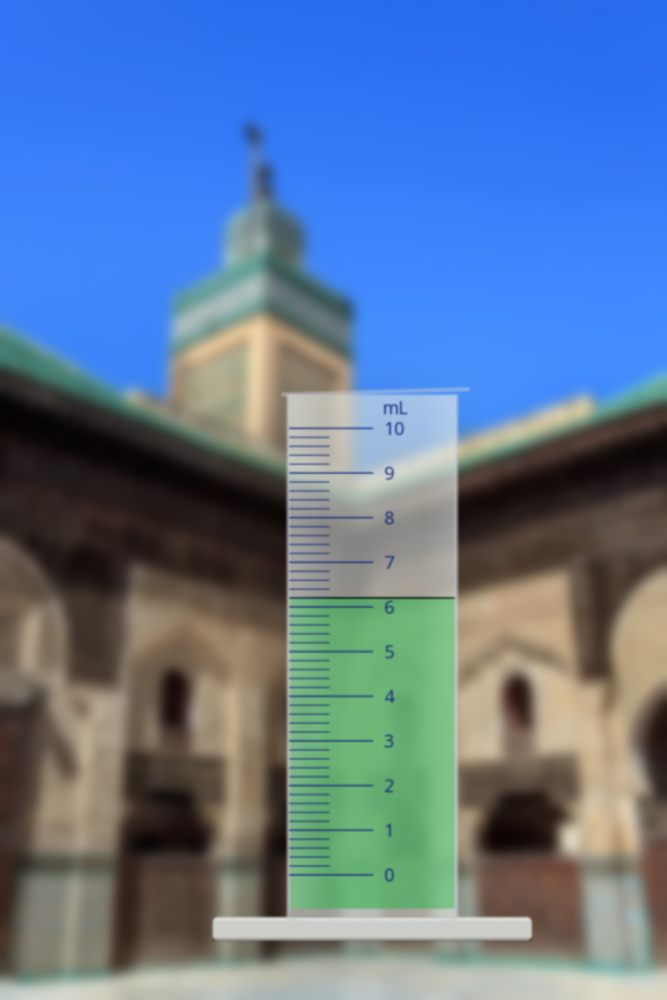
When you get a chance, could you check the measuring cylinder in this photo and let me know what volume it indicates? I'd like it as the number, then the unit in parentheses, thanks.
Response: 6.2 (mL)
